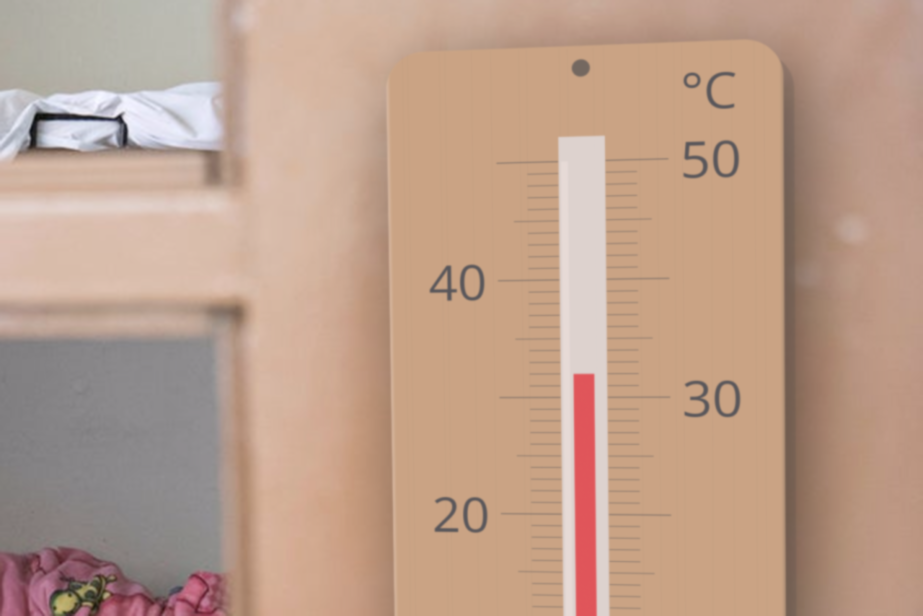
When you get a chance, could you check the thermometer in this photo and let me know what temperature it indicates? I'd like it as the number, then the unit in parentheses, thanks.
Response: 32 (°C)
